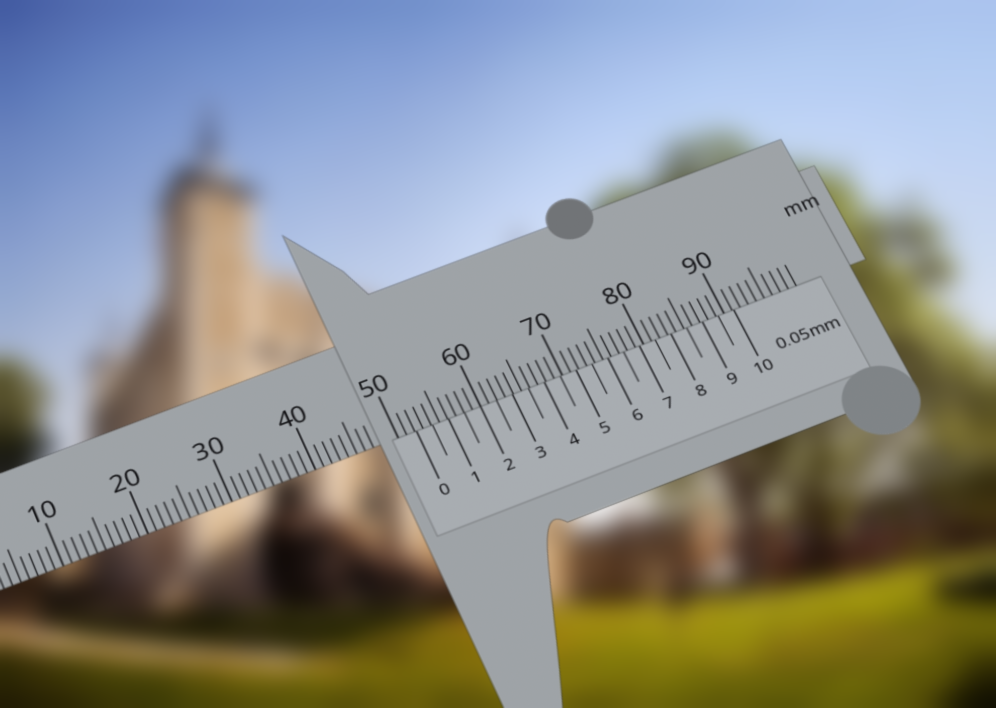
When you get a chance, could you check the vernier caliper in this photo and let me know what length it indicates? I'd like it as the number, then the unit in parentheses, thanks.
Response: 52.2 (mm)
